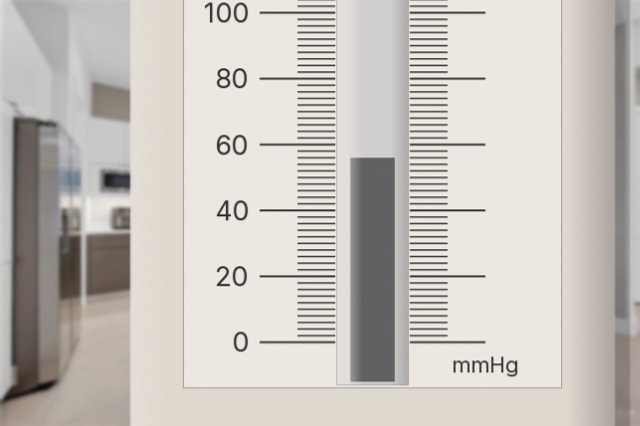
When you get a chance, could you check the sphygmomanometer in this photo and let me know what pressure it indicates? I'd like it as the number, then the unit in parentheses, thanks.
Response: 56 (mmHg)
